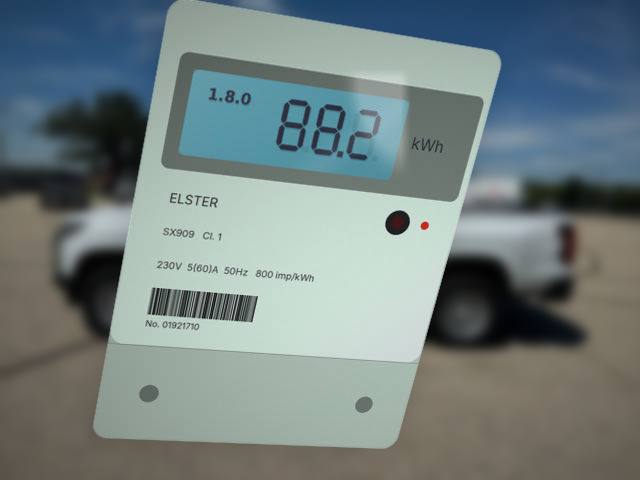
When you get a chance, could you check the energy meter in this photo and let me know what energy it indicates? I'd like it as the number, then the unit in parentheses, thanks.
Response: 88.2 (kWh)
